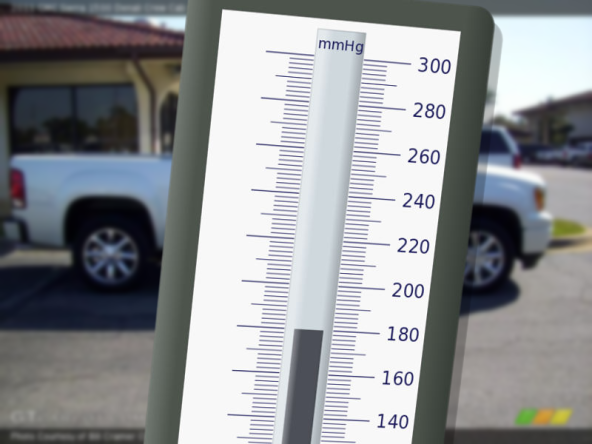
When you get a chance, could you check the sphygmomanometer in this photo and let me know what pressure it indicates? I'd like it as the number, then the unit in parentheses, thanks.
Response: 180 (mmHg)
